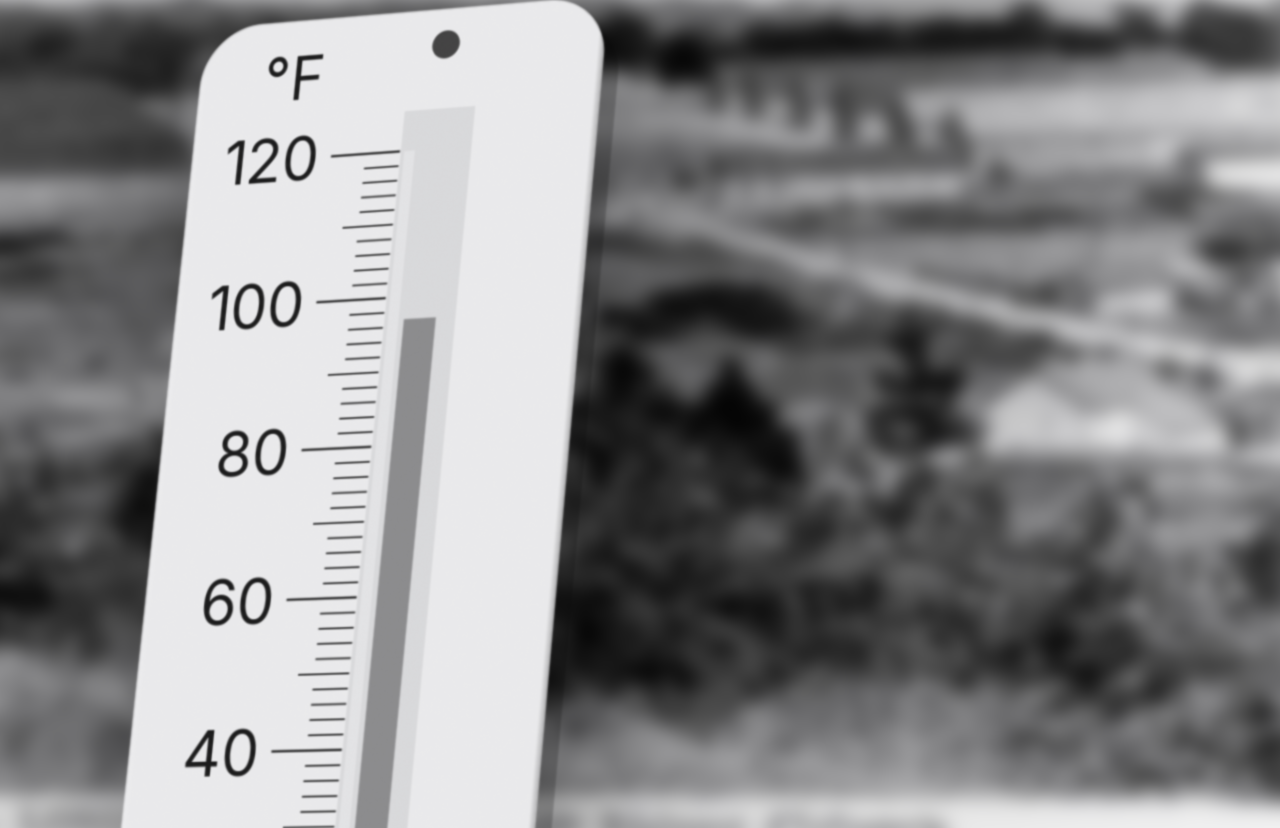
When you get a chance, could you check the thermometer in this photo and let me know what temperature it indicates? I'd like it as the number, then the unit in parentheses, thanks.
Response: 97 (°F)
